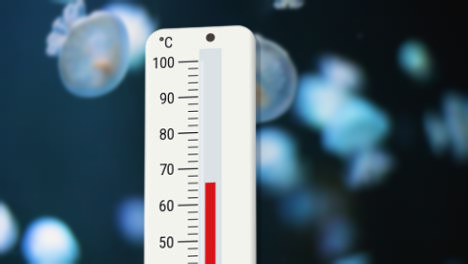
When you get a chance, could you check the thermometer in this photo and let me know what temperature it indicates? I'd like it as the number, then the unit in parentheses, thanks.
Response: 66 (°C)
